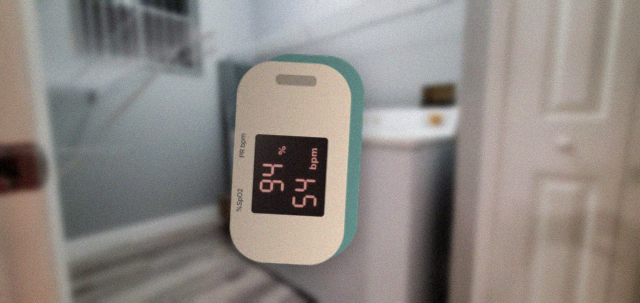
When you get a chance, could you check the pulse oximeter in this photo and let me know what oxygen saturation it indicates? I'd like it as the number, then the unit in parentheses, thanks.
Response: 94 (%)
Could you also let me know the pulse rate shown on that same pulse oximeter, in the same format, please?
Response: 54 (bpm)
